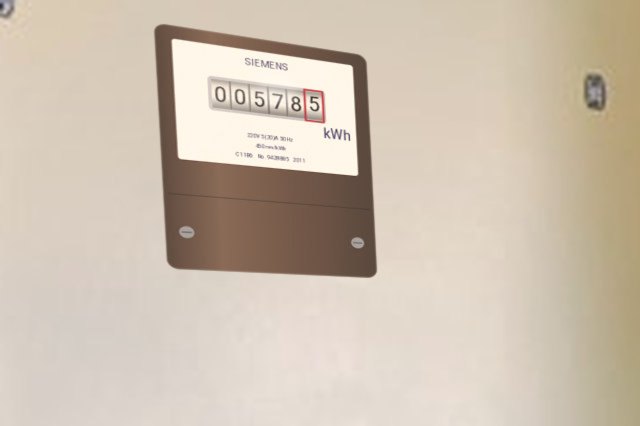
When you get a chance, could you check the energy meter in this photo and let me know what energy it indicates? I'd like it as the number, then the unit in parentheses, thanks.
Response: 578.5 (kWh)
